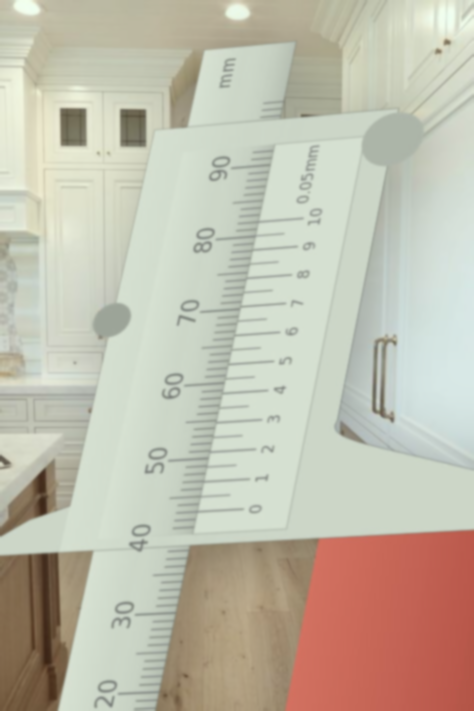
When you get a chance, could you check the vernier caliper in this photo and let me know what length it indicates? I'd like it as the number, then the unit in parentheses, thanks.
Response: 43.0 (mm)
